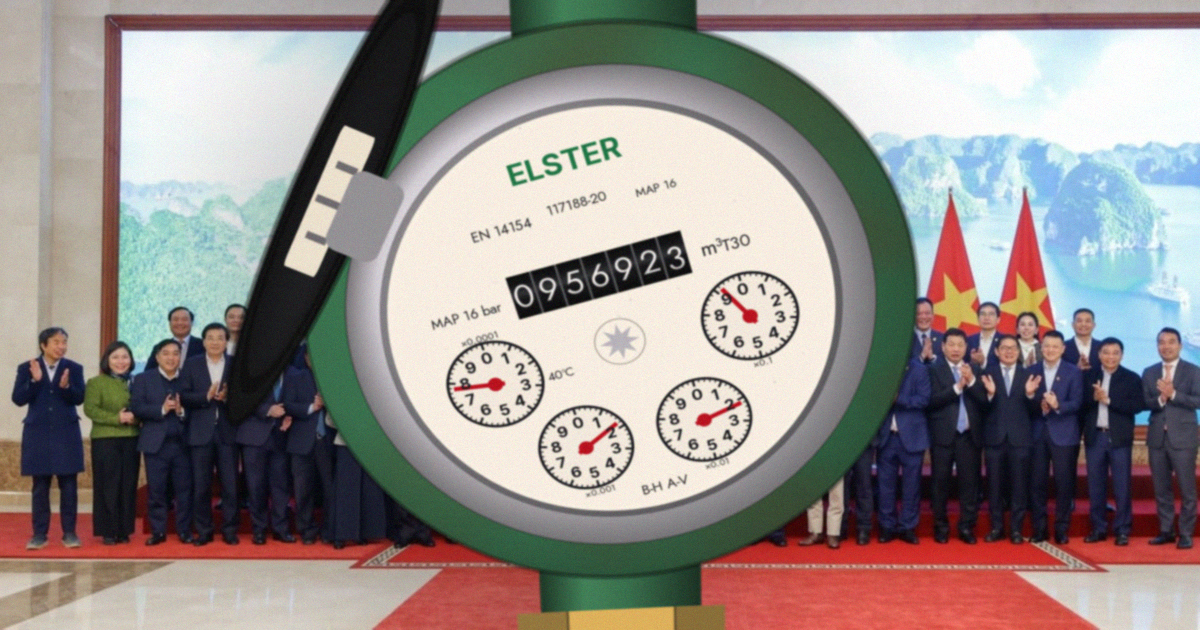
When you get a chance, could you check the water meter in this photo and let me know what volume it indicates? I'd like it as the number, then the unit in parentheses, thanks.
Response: 956922.9217 (m³)
